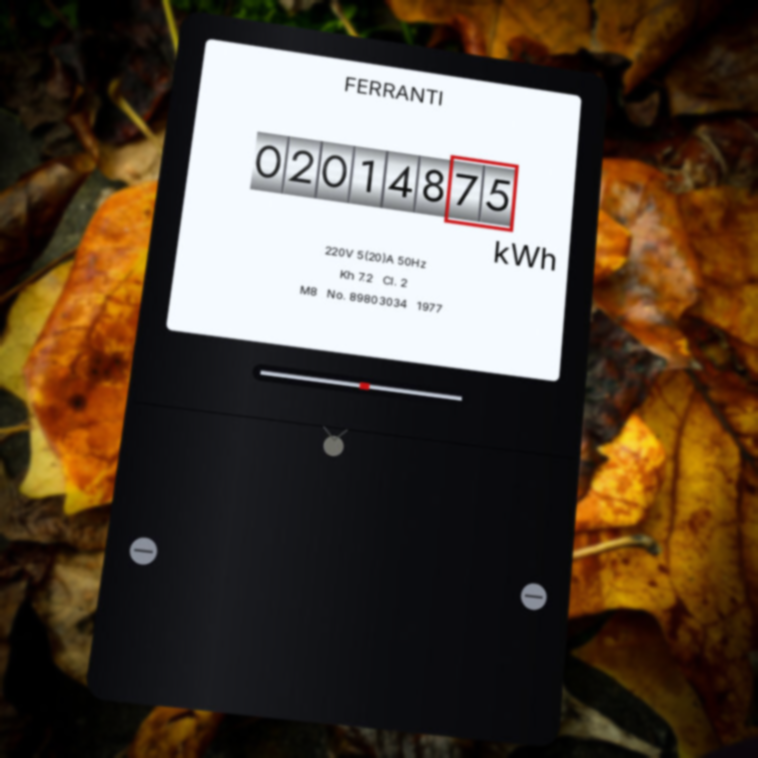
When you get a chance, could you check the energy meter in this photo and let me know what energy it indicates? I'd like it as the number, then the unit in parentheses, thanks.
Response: 20148.75 (kWh)
